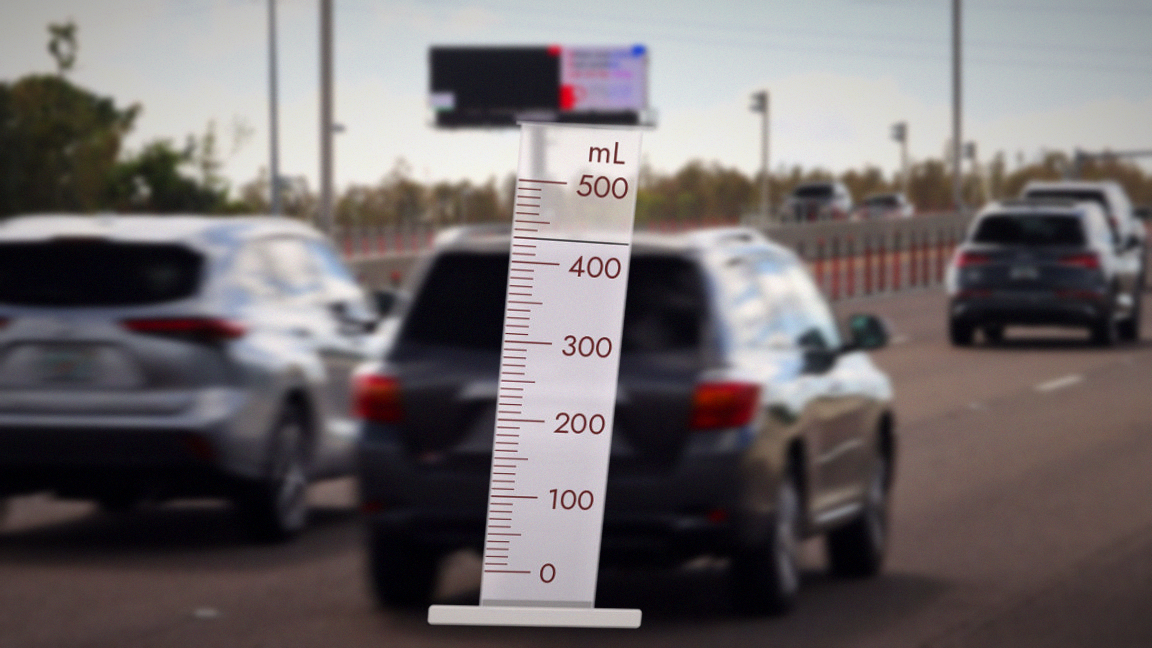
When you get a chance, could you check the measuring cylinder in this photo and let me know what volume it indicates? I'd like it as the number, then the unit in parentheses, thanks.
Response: 430 (mL)
